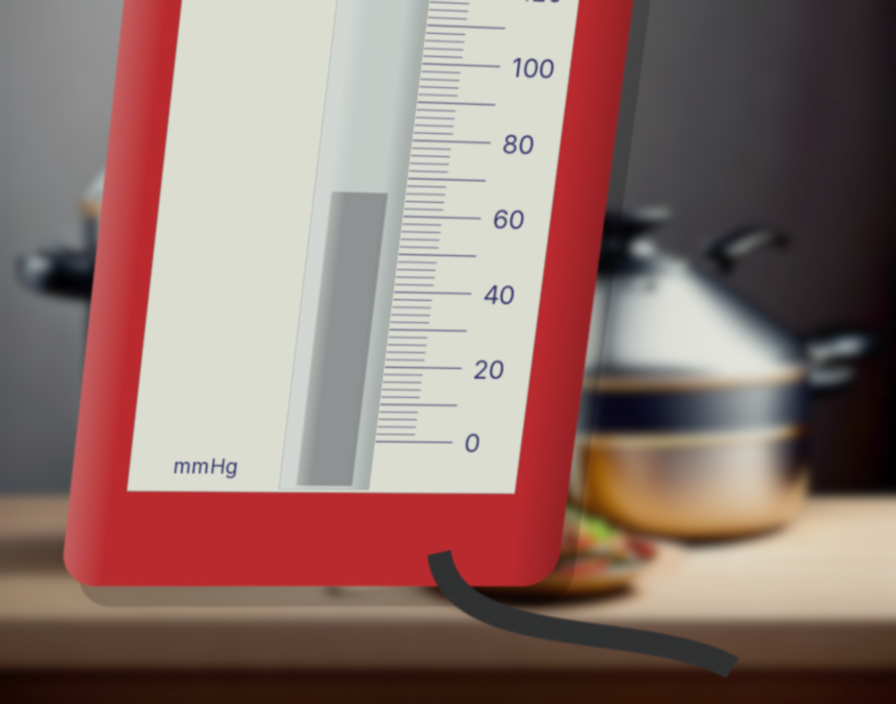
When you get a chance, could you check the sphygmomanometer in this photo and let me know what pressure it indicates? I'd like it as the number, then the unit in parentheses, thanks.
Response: 66 (mmHg)
